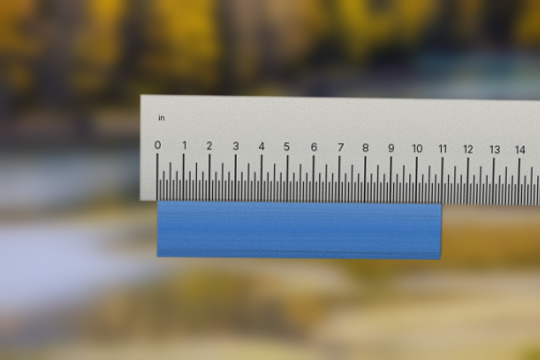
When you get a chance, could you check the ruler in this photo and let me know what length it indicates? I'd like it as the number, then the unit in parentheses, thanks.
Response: 11 (in)
